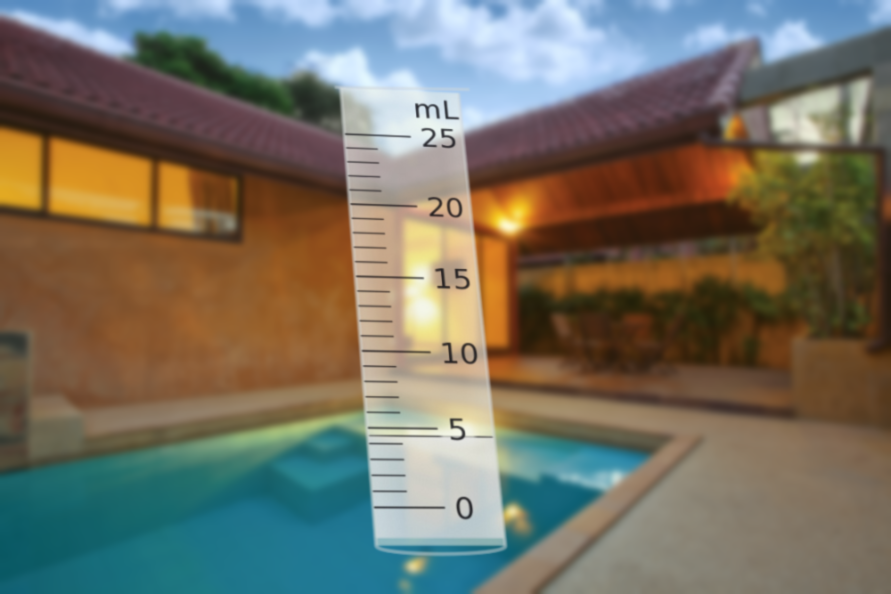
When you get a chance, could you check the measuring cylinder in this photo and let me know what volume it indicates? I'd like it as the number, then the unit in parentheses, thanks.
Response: 4.5 (mL)
